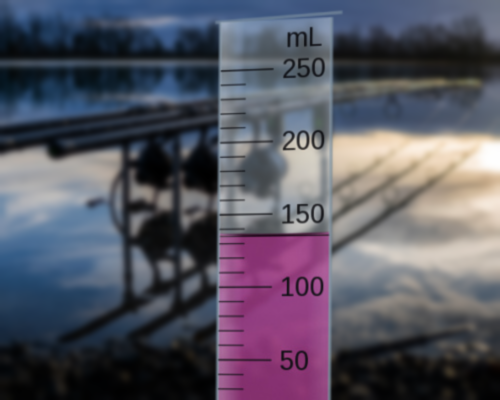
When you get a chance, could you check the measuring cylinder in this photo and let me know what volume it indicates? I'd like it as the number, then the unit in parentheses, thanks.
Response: 135 (mL)
